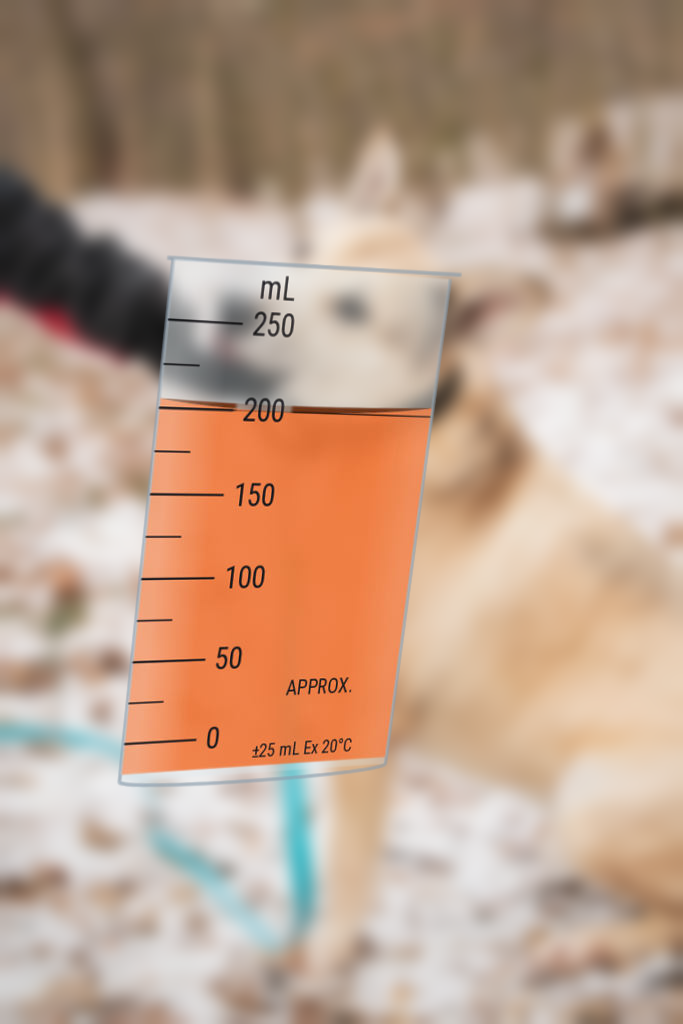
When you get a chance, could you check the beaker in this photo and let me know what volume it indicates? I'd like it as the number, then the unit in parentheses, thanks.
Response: 200 (mL)
